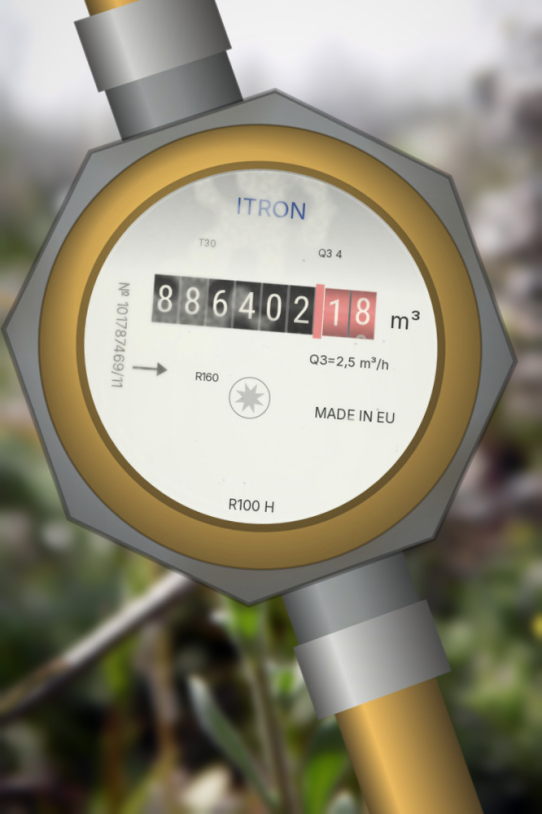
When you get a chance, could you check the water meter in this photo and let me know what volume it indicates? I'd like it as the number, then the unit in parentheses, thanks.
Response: 886402.18 (m³)
